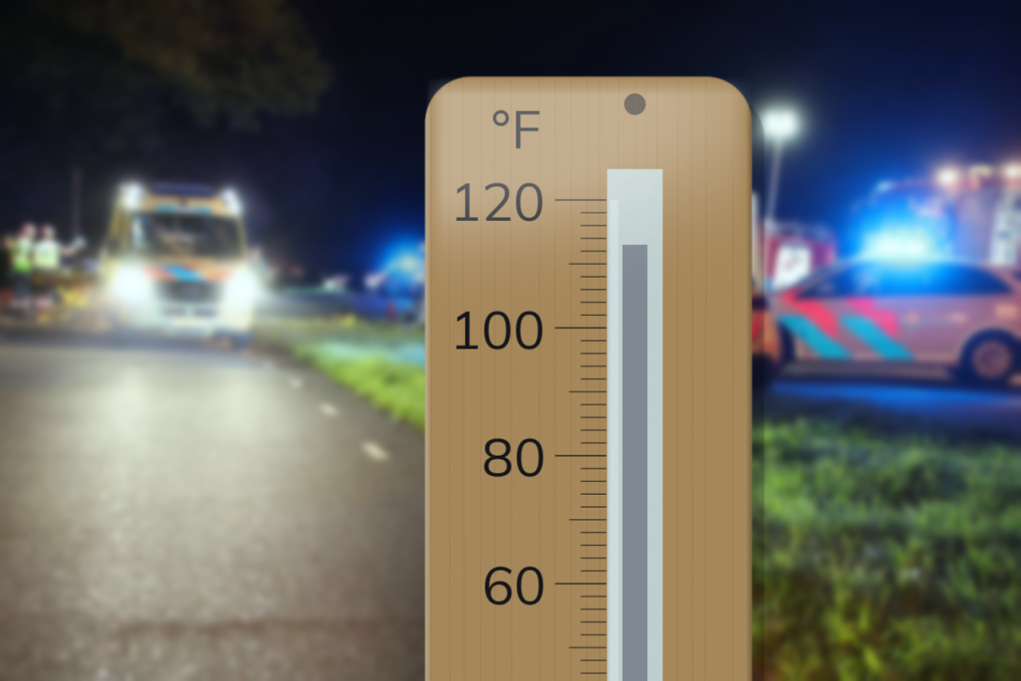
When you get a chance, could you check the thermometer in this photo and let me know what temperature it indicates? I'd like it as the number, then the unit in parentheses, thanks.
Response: 113 (°F)
